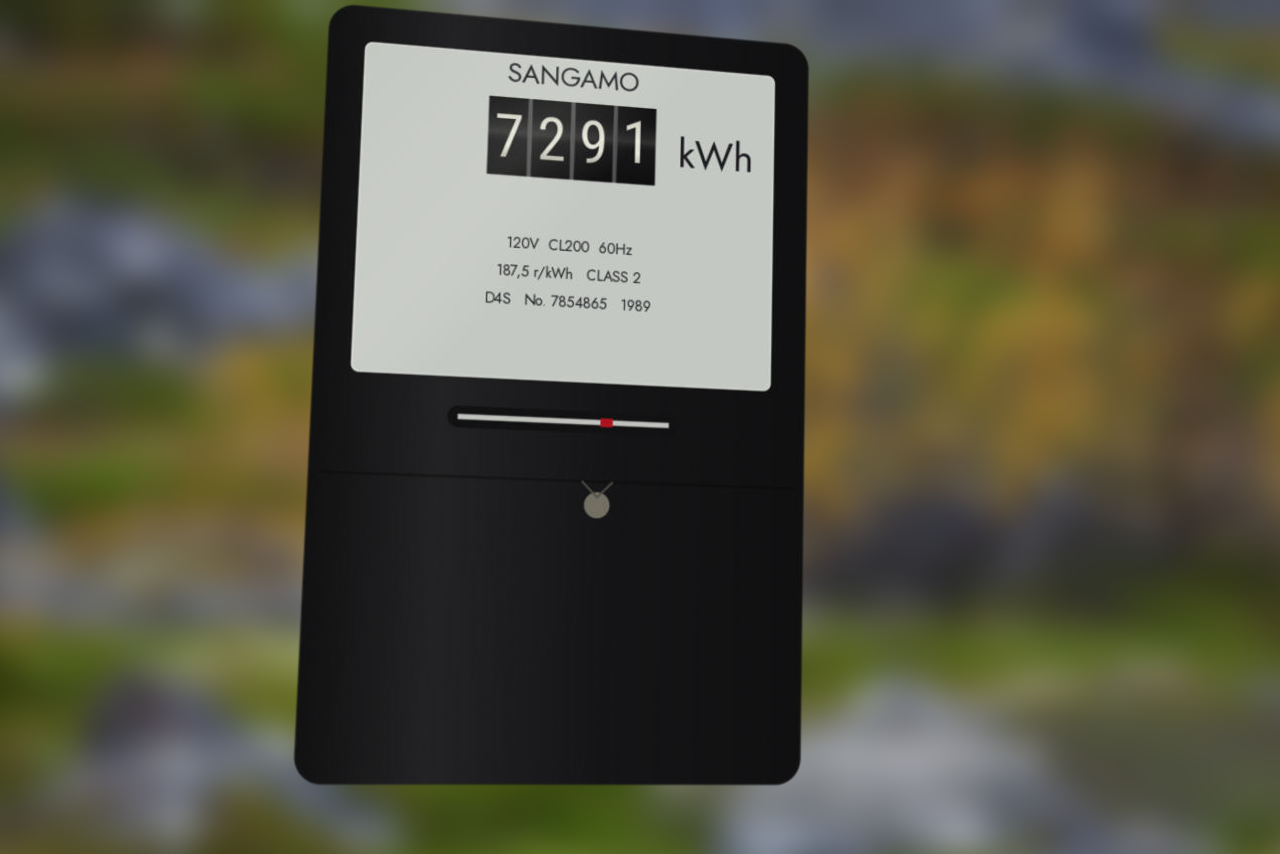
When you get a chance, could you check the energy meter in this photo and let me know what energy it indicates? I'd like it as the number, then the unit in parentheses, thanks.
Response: 7291 (kWh)
